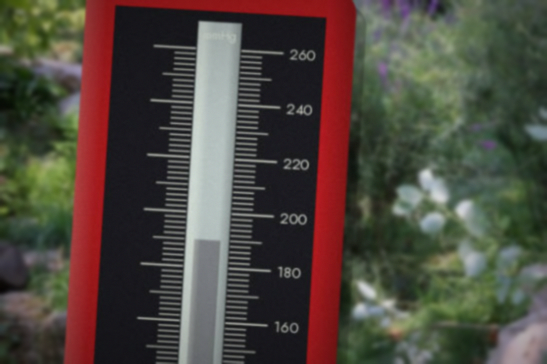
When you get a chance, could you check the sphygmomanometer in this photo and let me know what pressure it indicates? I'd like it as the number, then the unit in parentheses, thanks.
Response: 190 (mmHg)
